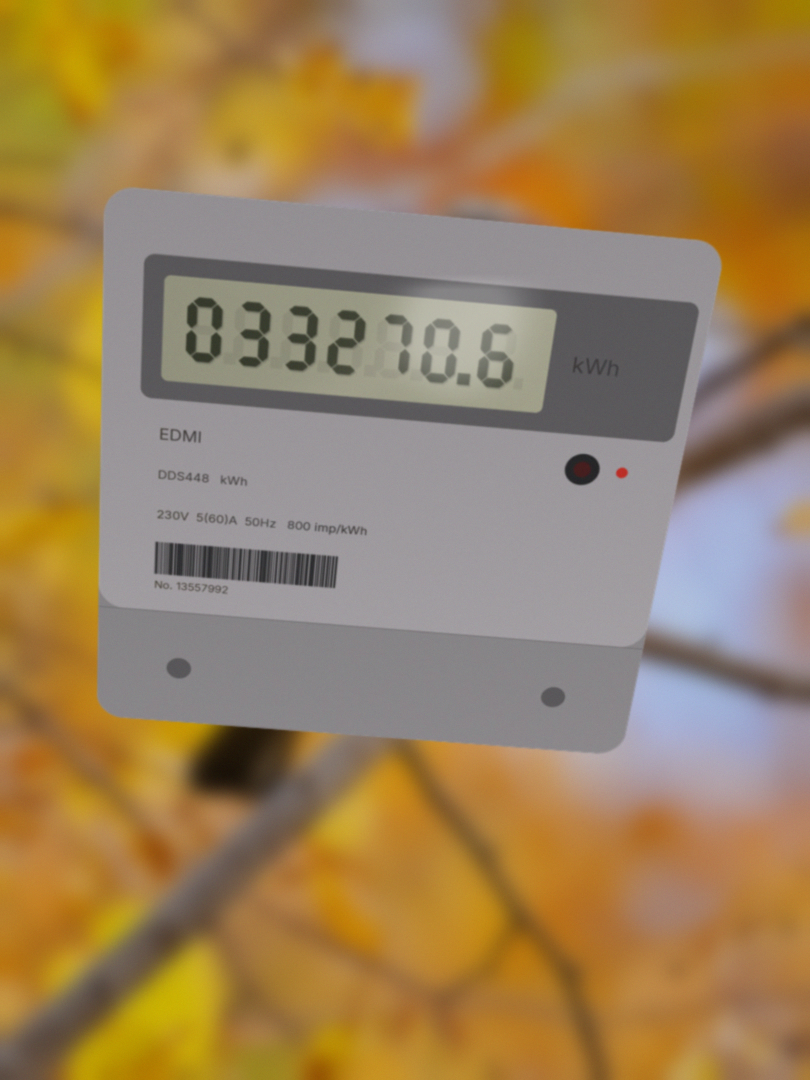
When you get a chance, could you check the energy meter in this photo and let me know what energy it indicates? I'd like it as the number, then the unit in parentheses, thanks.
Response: 33270.6 (kWh)
